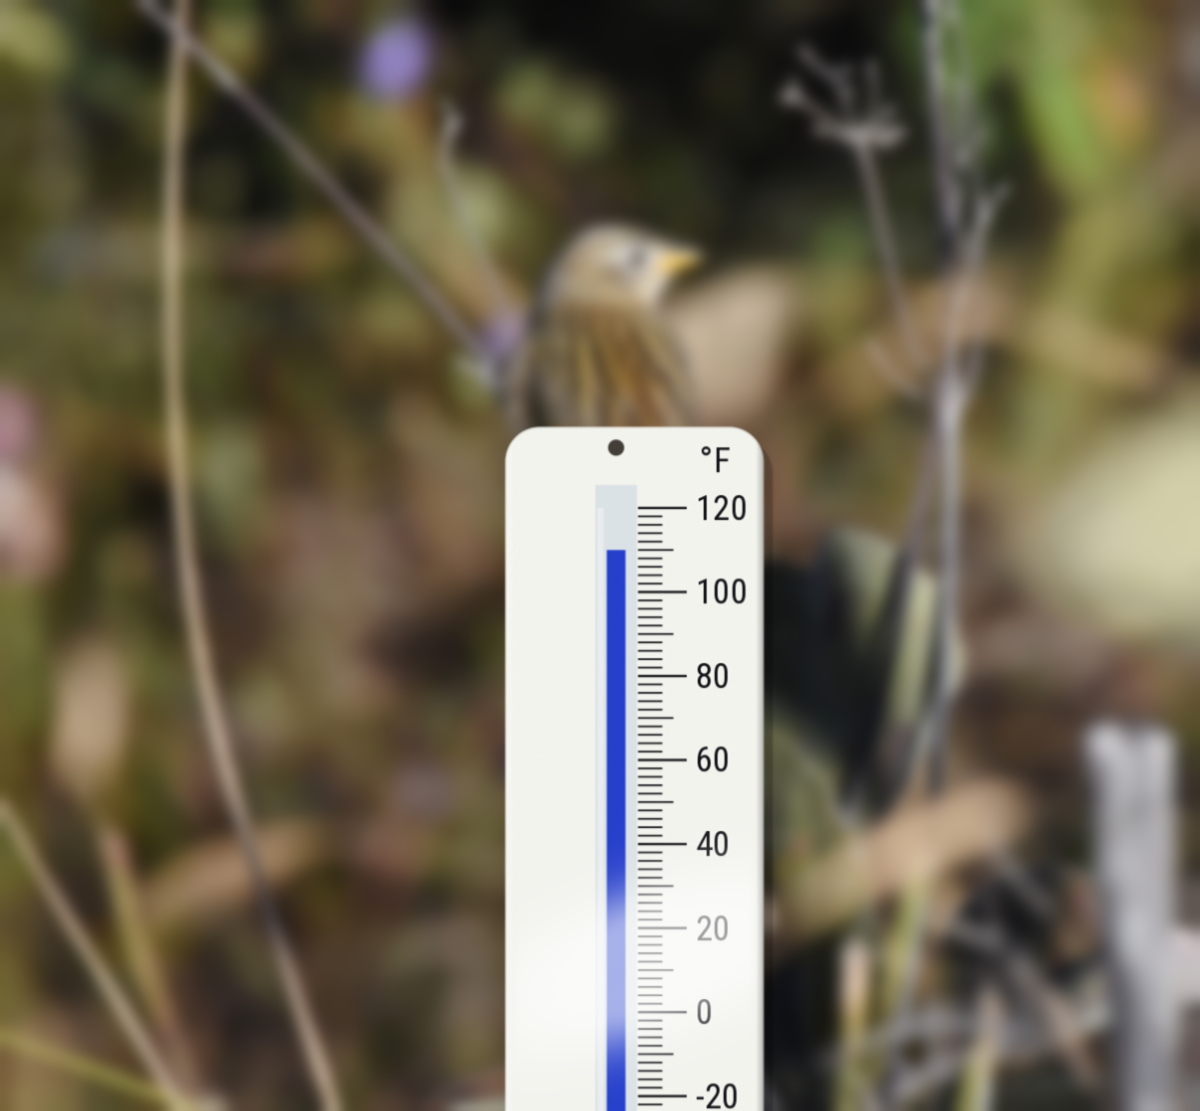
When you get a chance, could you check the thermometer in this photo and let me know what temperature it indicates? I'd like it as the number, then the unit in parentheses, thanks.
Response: 110 (°F)
